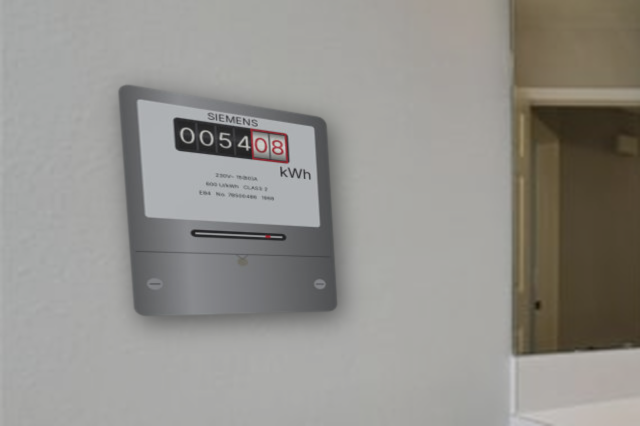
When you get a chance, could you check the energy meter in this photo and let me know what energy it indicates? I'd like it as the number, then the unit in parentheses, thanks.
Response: 54.08 (kWh)
